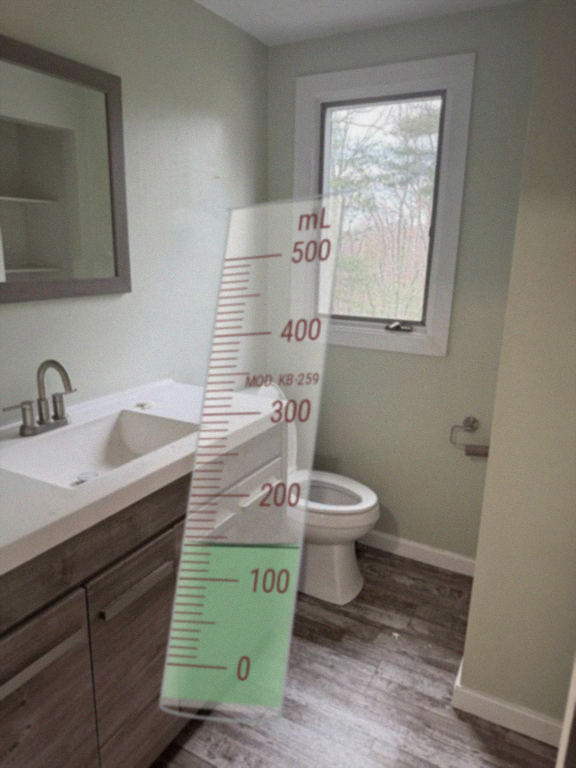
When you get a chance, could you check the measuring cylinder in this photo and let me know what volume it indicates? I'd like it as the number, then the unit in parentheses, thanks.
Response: 140 (mL)
